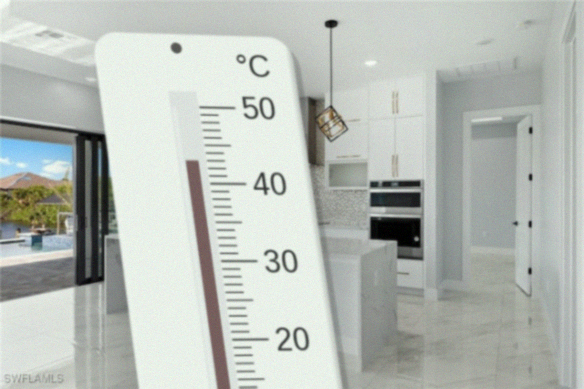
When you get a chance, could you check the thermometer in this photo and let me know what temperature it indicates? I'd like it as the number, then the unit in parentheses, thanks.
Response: 43 (°C)
